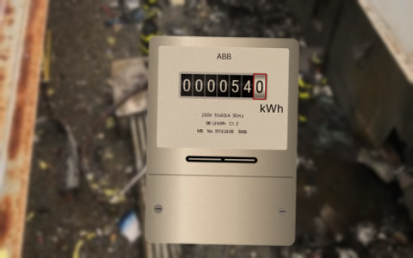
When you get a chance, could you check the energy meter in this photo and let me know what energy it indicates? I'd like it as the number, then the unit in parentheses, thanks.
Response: 54.0 (kWh)
